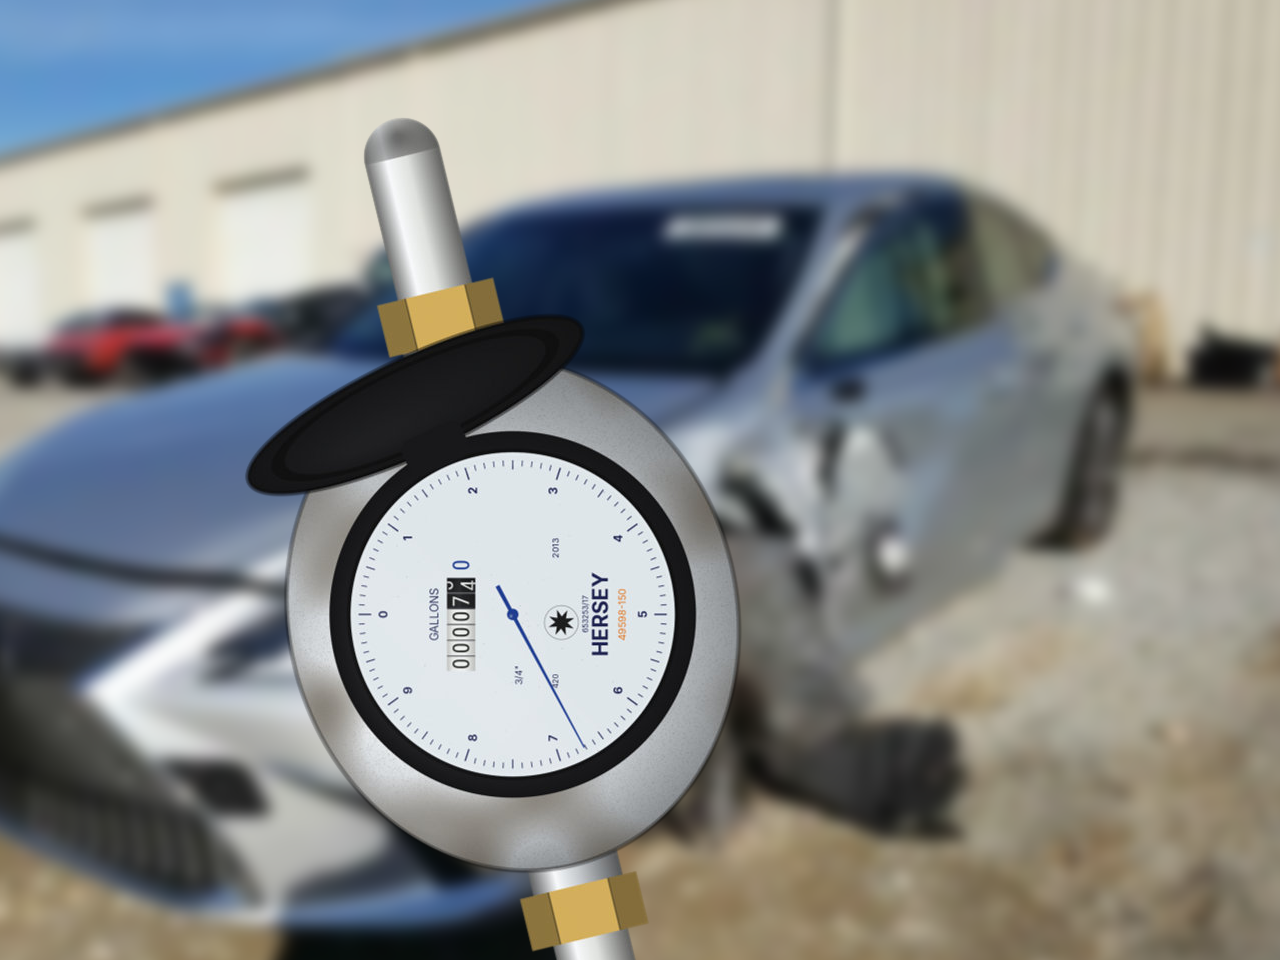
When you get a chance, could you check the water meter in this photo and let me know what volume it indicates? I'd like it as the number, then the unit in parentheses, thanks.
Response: 736.7 (gal)
